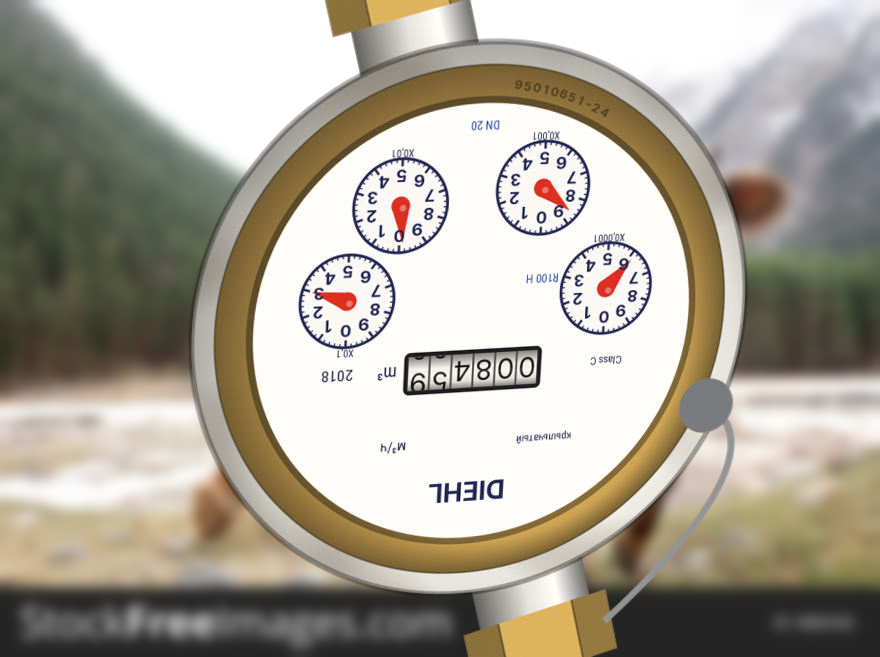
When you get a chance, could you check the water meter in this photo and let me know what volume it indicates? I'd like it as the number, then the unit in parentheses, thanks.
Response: 8459.2986 (m³)
